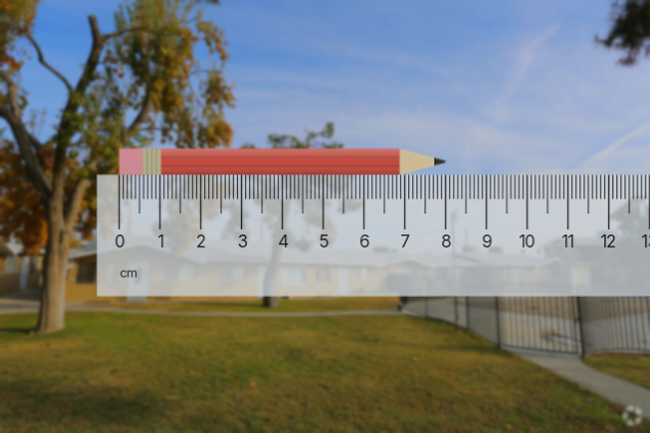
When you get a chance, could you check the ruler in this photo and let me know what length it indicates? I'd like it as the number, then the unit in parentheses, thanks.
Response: 8 (cm)
